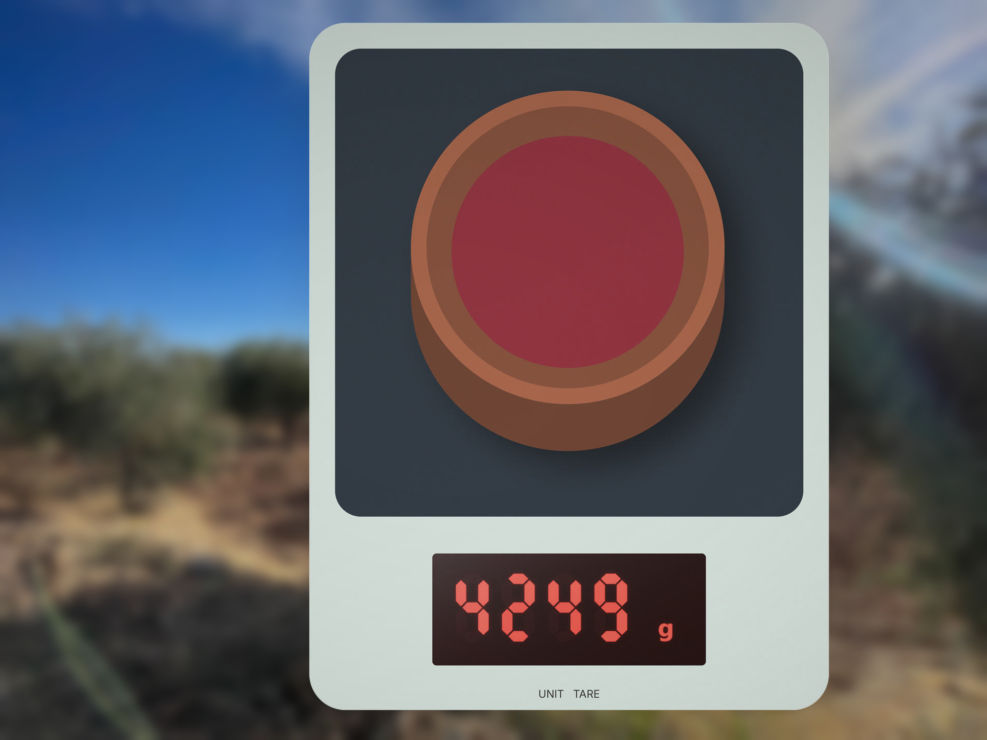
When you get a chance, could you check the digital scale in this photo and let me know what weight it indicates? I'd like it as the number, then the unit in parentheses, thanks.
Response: 4249 (g)
